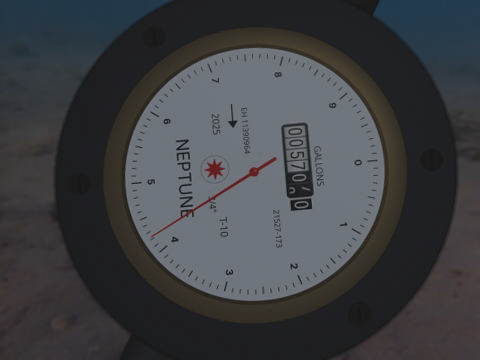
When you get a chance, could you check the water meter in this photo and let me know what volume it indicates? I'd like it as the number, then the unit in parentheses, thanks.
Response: 57074.2 (gal)
